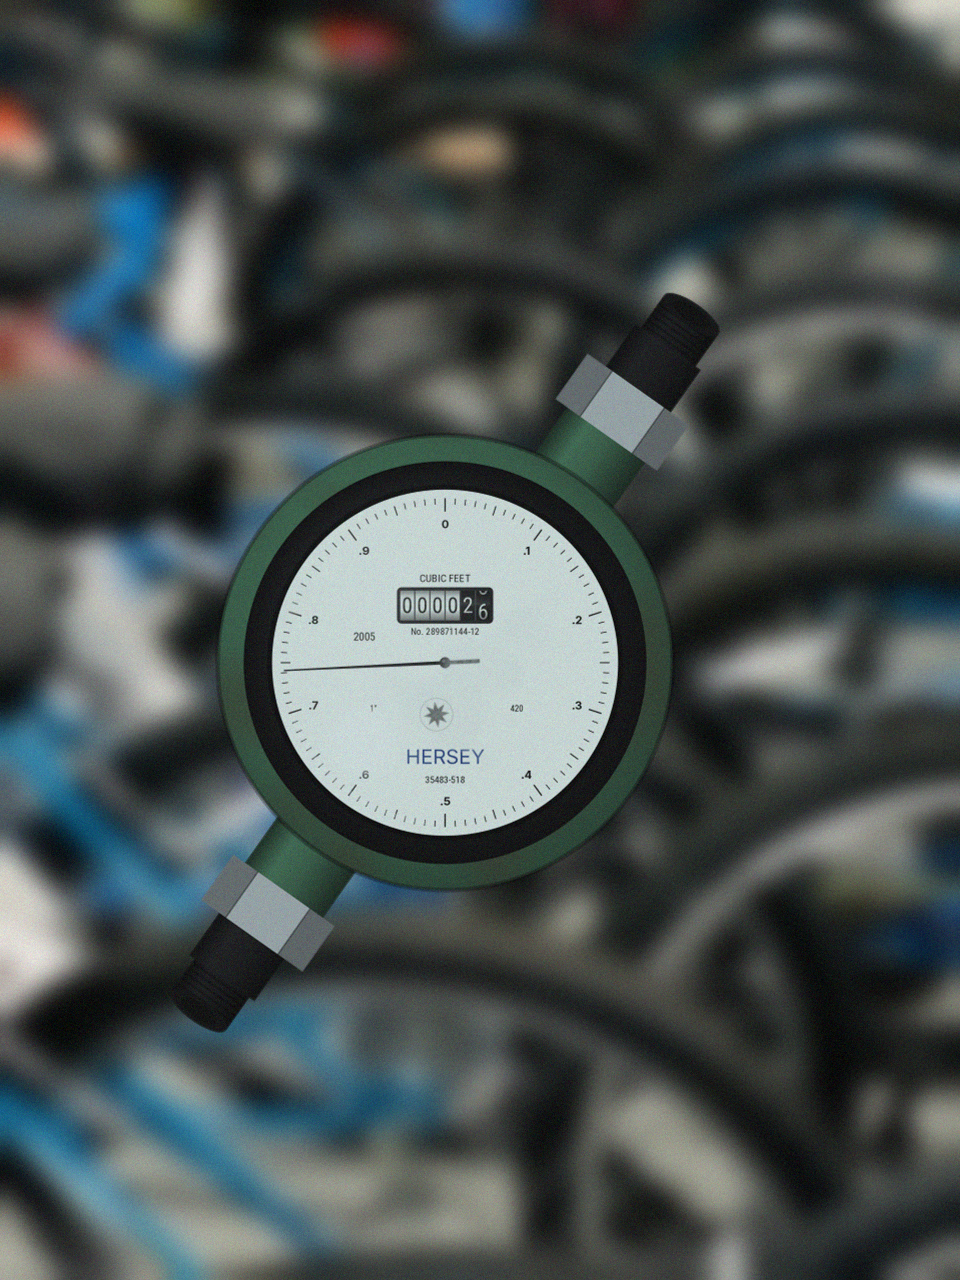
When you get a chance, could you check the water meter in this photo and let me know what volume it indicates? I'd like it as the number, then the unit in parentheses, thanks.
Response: 25.74 (ft³)
